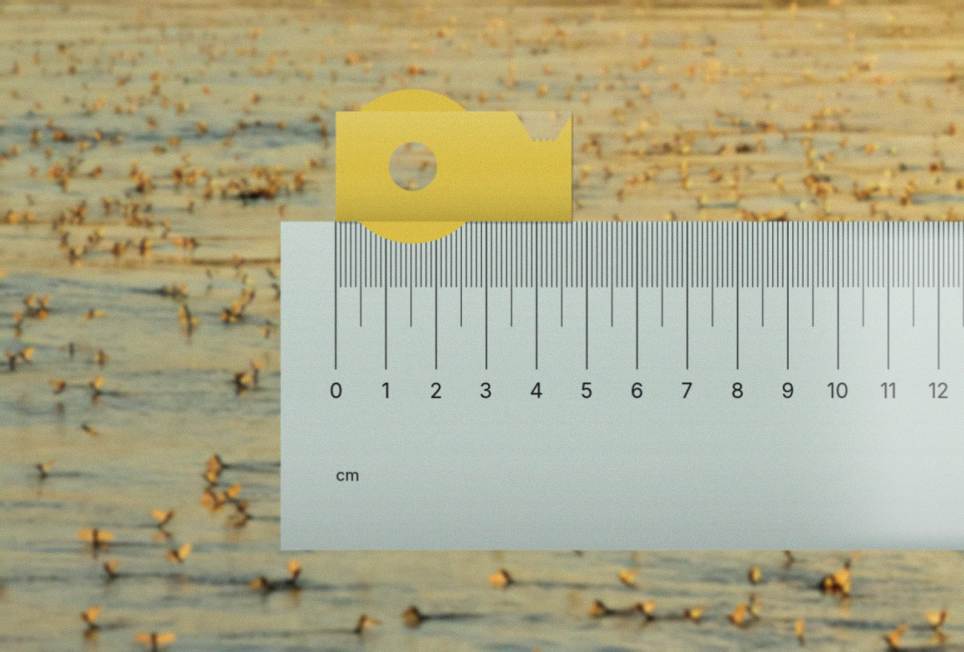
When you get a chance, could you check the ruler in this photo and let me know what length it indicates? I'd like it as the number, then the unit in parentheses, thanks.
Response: 4.7 (cm)
